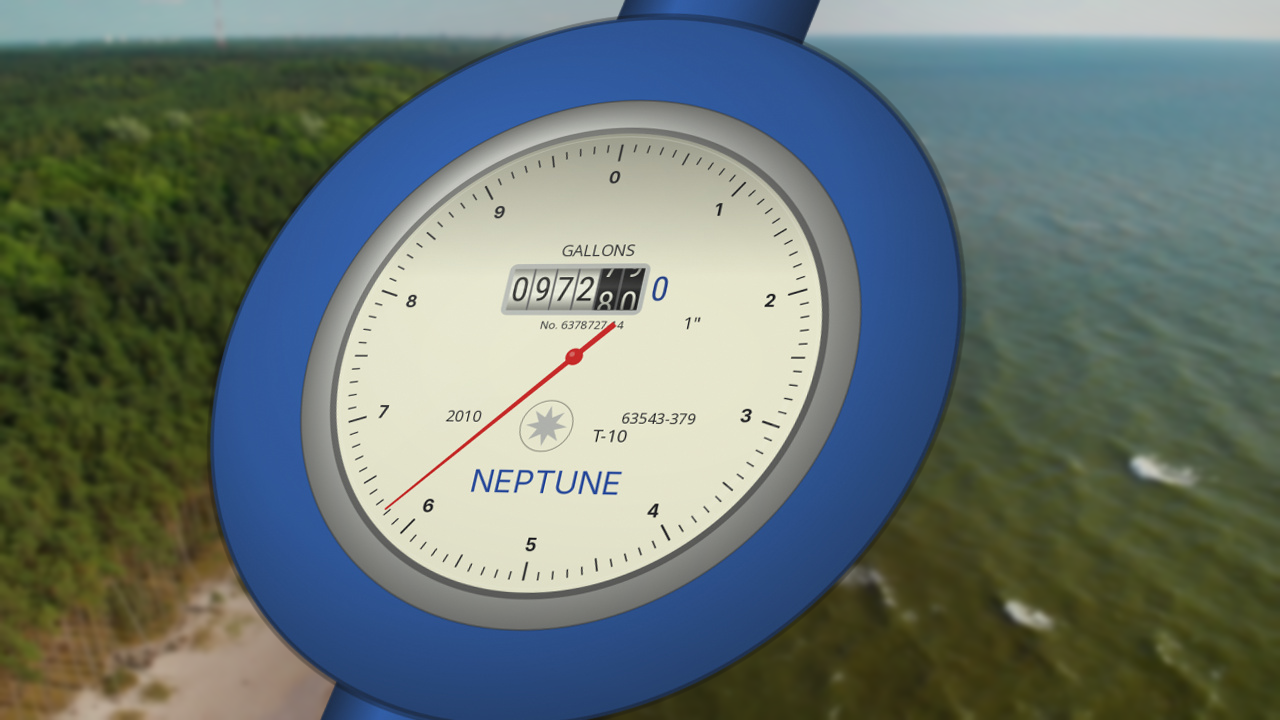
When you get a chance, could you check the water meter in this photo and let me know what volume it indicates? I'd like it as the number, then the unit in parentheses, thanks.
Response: 972796.2 (gal)
